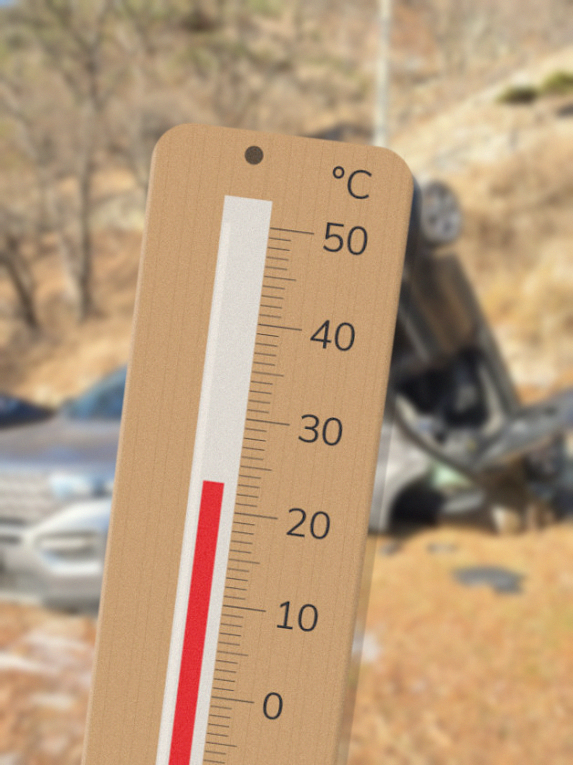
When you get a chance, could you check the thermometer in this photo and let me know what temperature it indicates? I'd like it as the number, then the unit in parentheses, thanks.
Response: 23 (°C)
